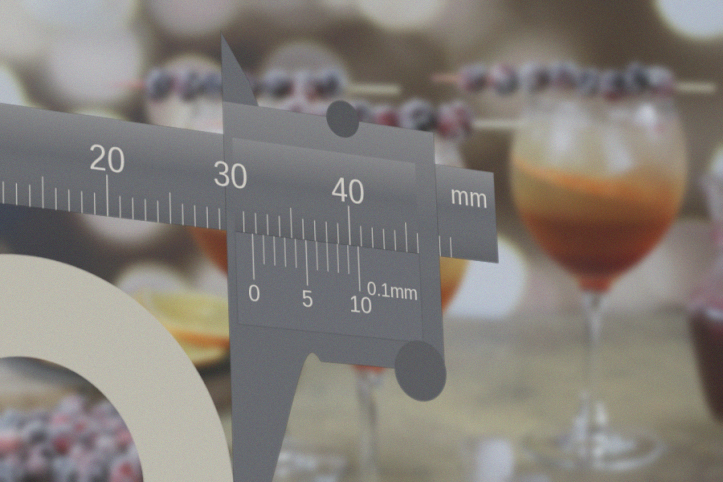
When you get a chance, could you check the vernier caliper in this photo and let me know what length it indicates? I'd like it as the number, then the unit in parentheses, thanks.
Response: 31.7 (mm)
